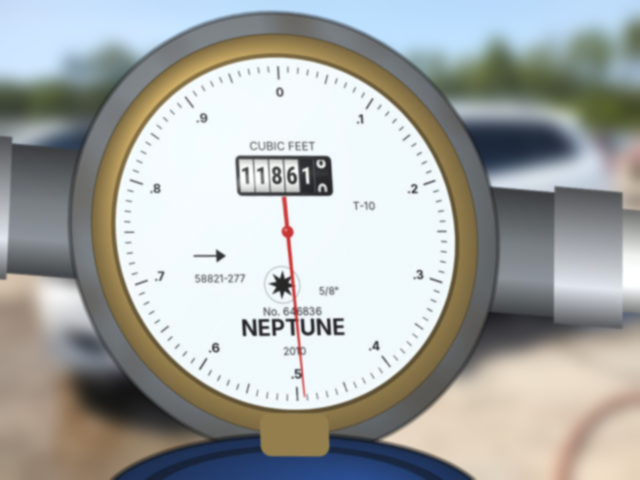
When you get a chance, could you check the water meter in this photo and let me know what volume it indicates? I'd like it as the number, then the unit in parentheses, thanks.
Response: 118618.49 (ft³)
